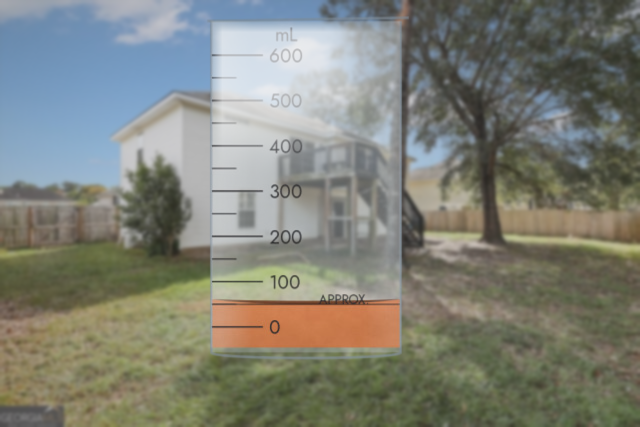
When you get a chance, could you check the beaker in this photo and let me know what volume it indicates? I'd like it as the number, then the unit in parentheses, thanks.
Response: 50 (mL)
